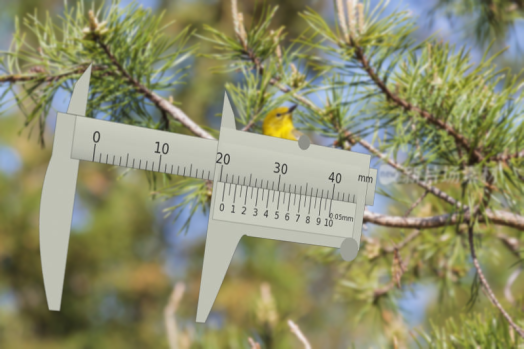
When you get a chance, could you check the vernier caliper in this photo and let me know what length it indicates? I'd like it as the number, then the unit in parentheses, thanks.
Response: 20.8 (mm)
